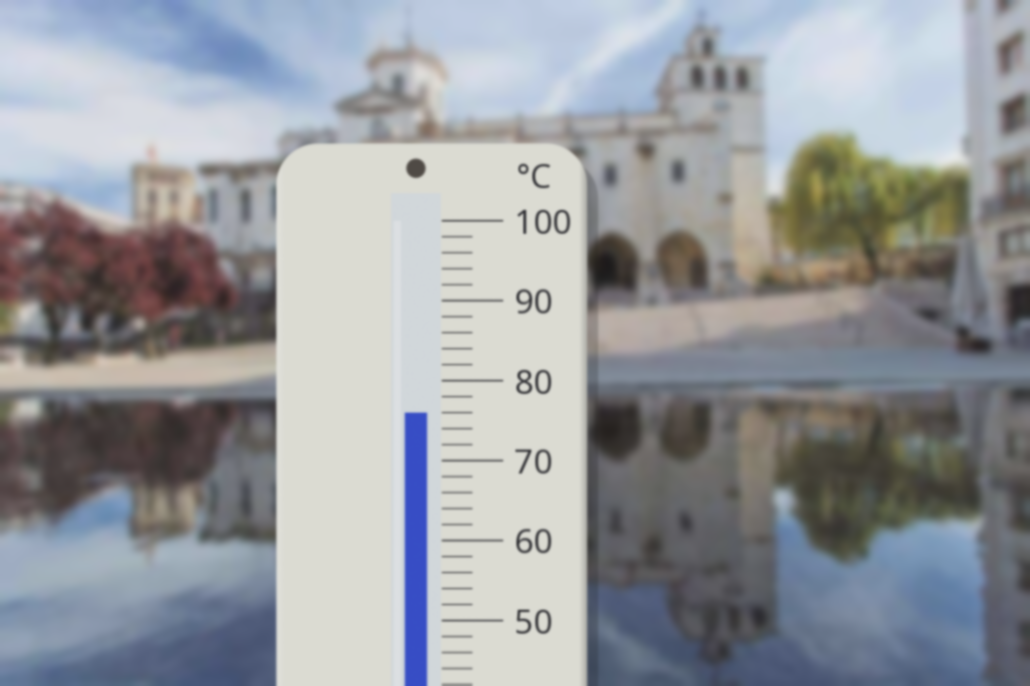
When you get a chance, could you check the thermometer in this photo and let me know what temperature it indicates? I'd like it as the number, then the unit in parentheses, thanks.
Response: 76 (°C)
